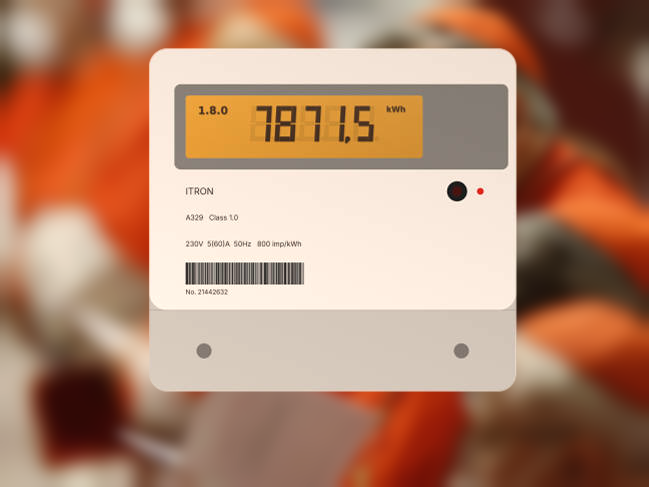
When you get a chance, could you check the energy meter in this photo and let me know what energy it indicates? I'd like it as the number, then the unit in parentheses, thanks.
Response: 7871.5 (kWh)
